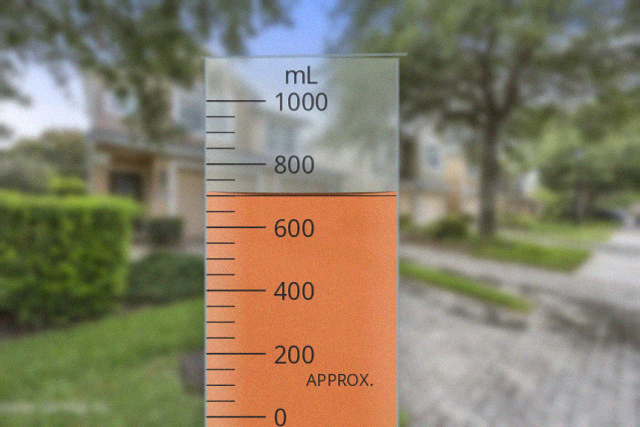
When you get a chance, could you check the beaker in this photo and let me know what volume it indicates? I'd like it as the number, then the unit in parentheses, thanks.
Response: 700 (mL)
